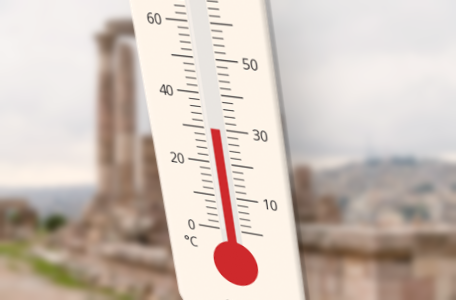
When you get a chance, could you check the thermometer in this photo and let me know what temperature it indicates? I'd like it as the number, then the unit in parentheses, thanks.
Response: 30 (°C)
